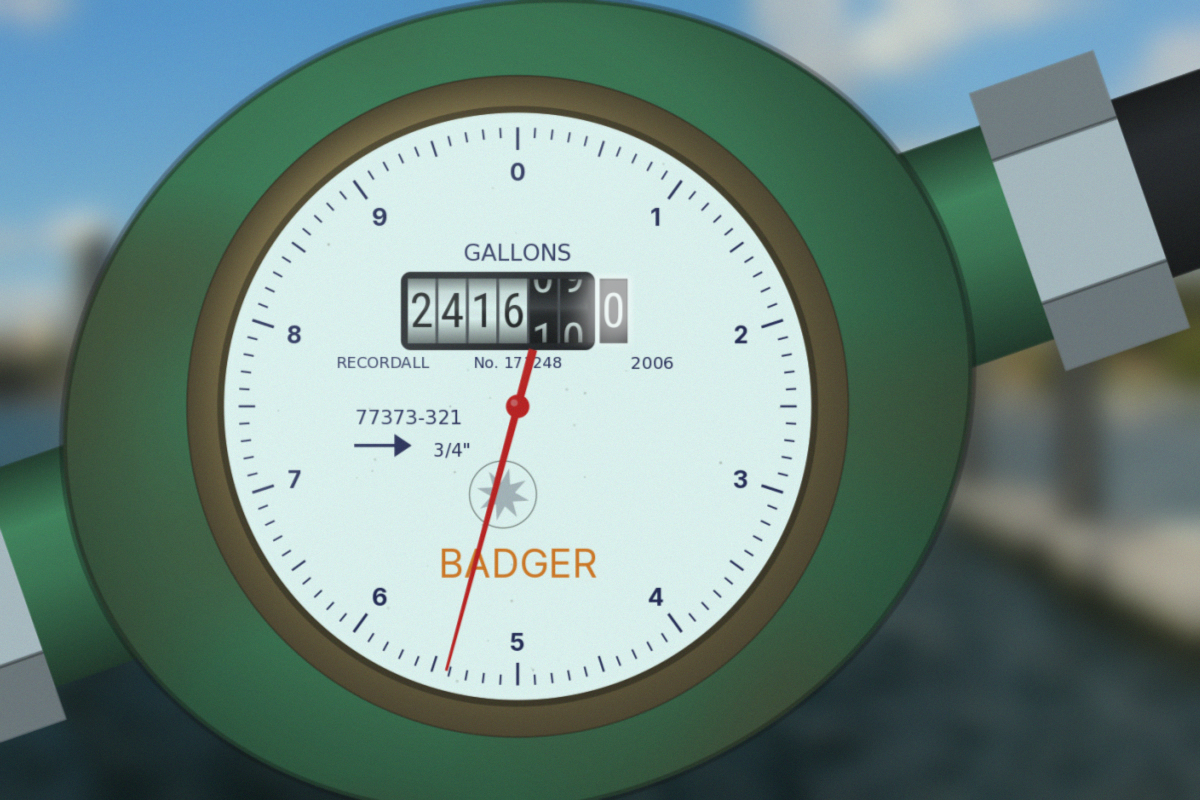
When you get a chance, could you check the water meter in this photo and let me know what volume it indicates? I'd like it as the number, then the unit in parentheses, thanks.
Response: 2416095.4 (gal)
